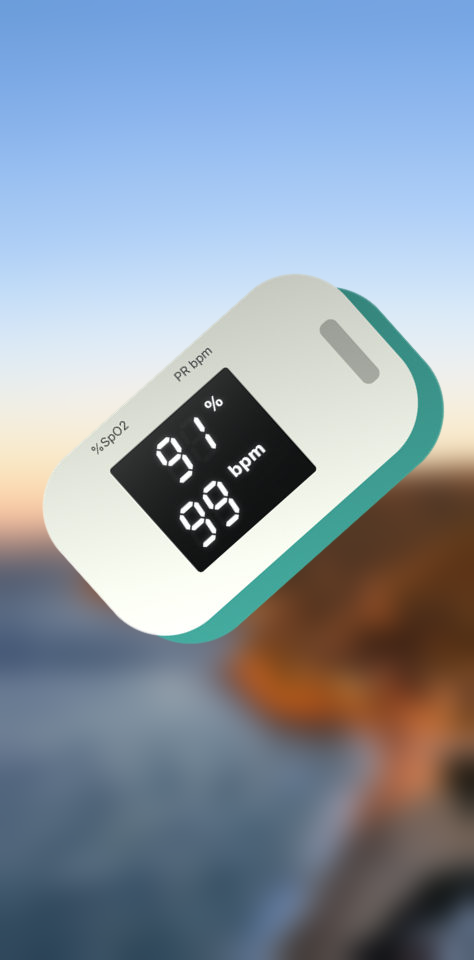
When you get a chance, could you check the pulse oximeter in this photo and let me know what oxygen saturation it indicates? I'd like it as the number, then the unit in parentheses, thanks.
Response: 91 (%)
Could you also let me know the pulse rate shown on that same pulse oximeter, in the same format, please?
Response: 99 (bpm)
